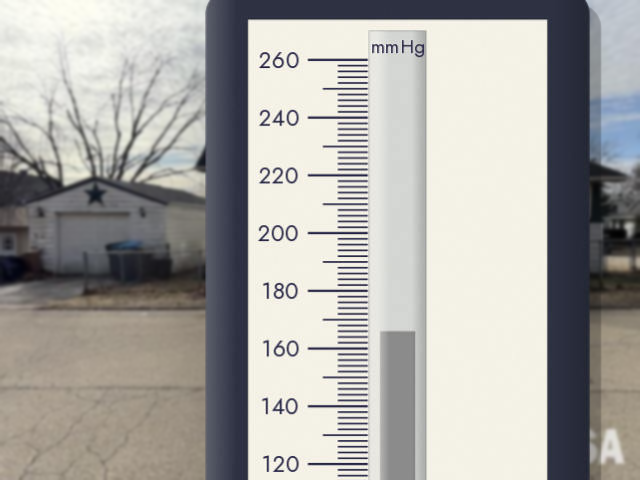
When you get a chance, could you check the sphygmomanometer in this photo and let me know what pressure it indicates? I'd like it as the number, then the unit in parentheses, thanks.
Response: 166 (mmHg)
